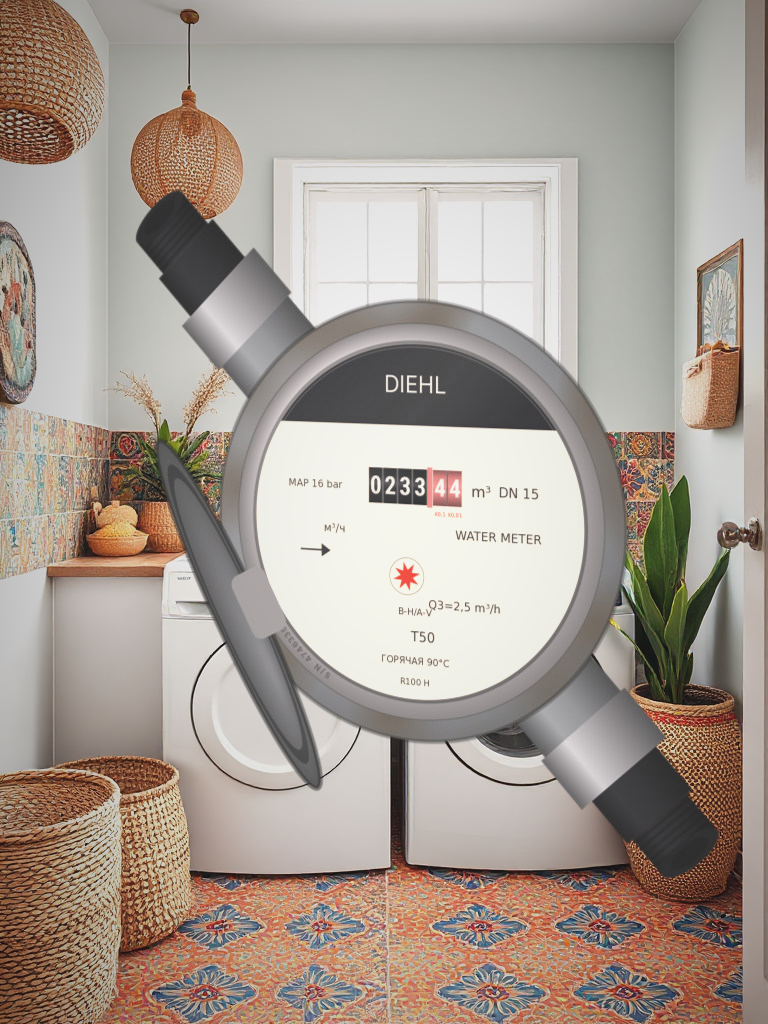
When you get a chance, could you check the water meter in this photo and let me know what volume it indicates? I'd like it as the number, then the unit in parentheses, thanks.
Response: 233.44 (m³)
